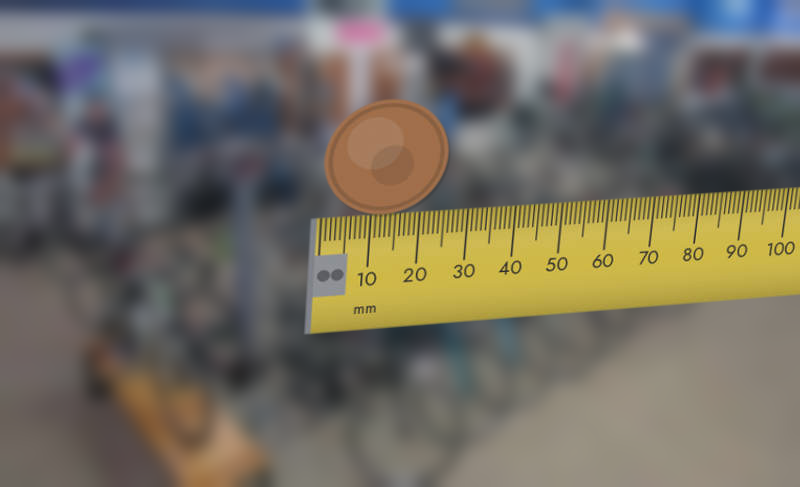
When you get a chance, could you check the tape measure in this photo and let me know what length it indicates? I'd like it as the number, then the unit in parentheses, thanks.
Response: 25 (mm)
